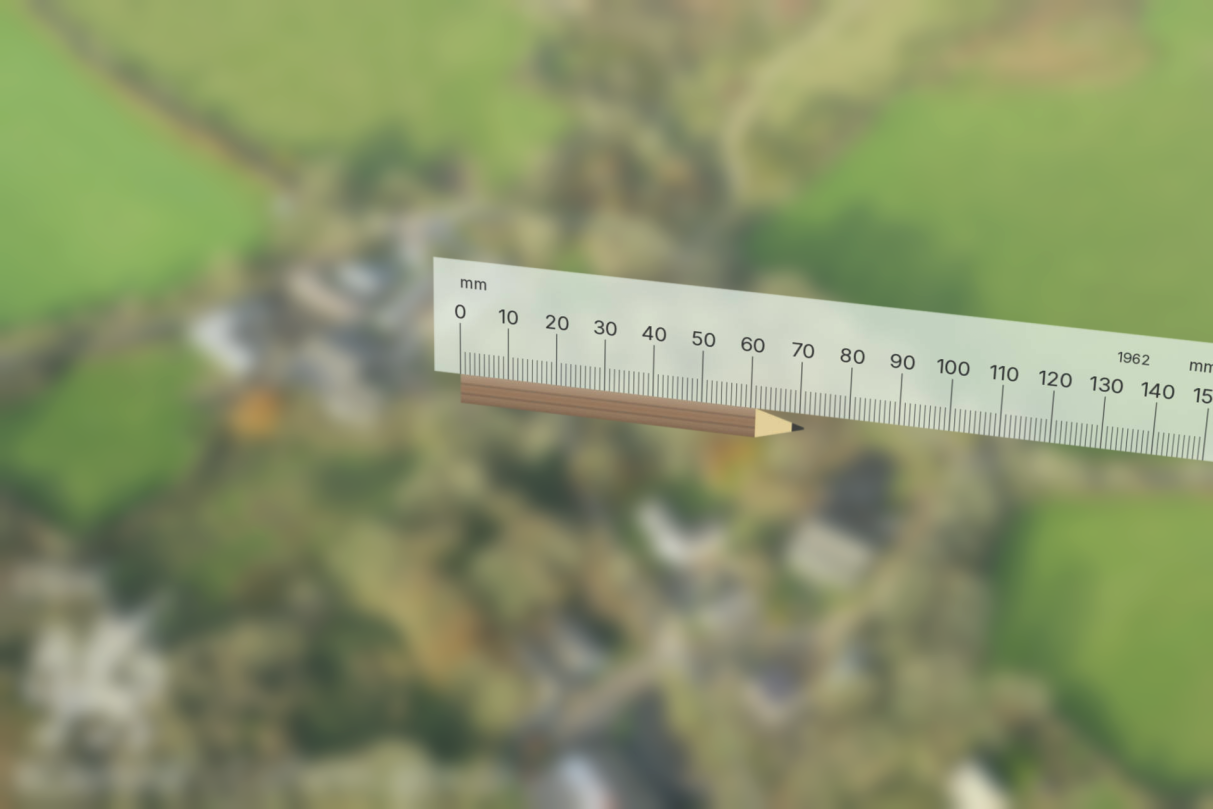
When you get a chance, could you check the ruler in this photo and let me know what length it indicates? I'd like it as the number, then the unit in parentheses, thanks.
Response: 71 (mm)
